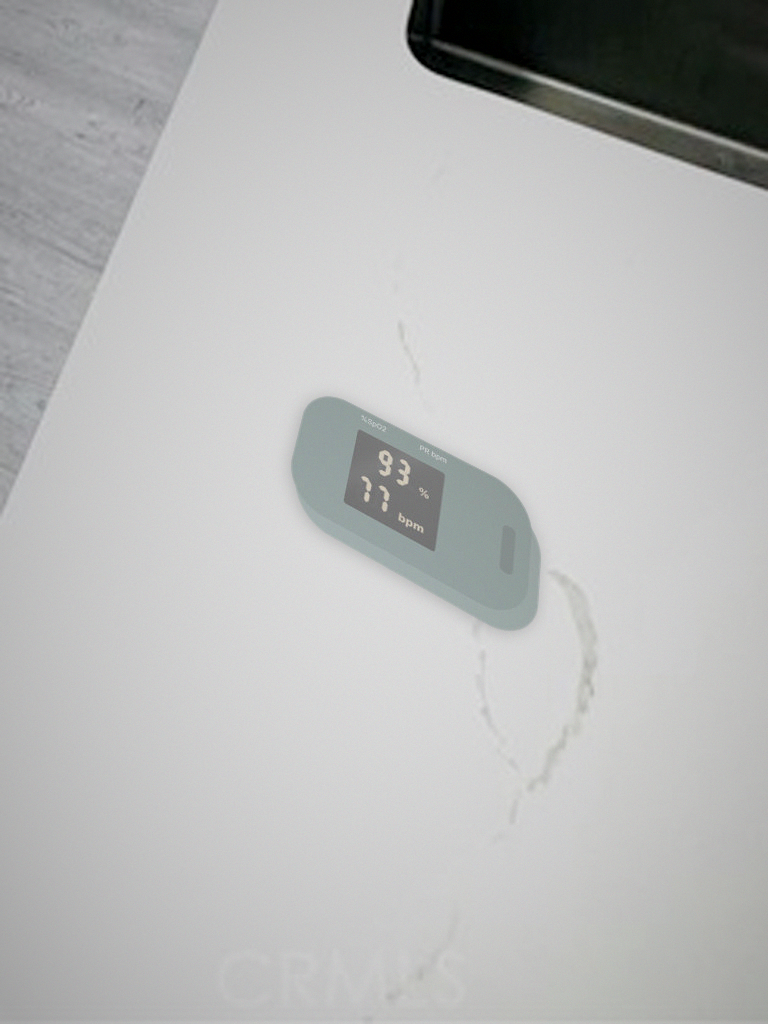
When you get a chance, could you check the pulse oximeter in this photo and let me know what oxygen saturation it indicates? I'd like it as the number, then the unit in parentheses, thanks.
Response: 93 (%)
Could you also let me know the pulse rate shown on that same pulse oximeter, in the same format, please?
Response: 77 (bpm)
